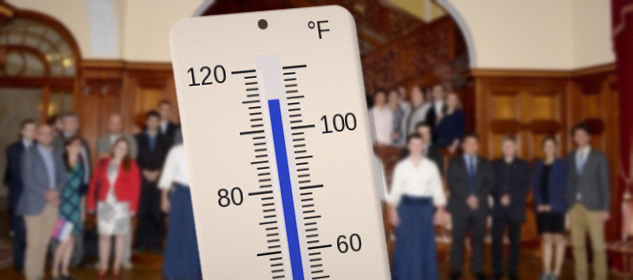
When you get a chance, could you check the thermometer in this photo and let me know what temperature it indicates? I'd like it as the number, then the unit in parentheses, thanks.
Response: 110 (°F)
